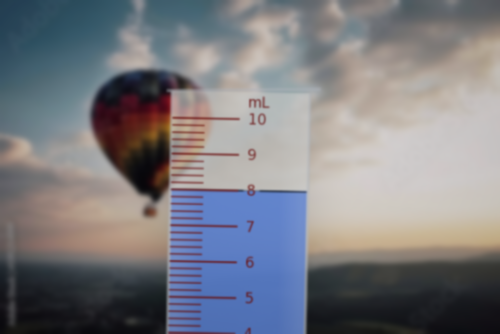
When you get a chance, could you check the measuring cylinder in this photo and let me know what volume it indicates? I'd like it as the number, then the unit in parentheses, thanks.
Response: 8 (mL)
